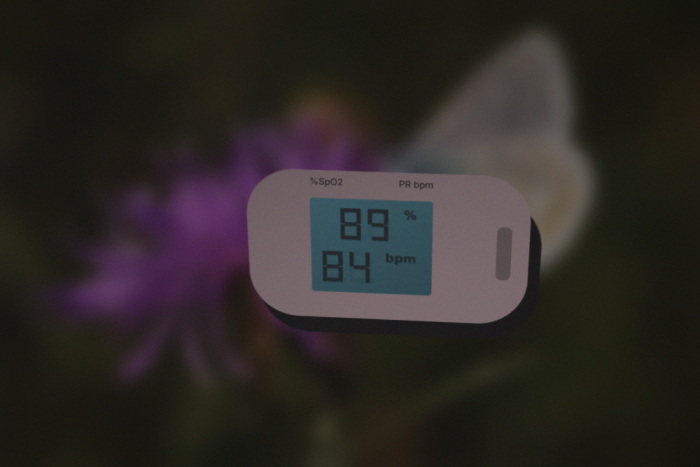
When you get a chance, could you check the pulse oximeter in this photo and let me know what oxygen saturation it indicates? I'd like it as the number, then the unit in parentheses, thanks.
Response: 89 (%)
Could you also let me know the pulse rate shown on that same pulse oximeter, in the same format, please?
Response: 84 (bpm)
